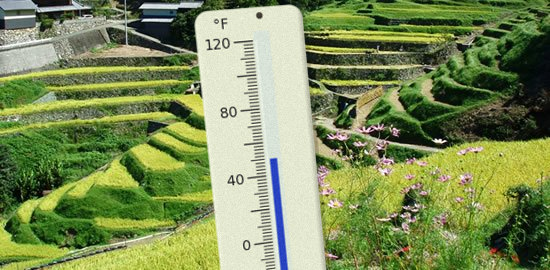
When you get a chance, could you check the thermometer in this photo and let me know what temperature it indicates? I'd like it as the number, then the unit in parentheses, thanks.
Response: 50 (°F)
